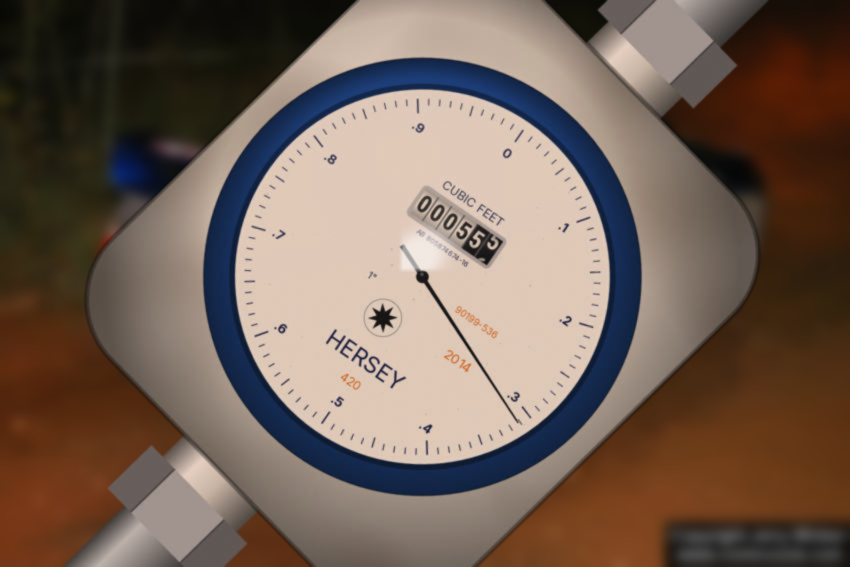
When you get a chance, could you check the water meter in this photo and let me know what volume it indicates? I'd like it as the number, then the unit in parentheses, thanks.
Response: 555.31 (ft³)
